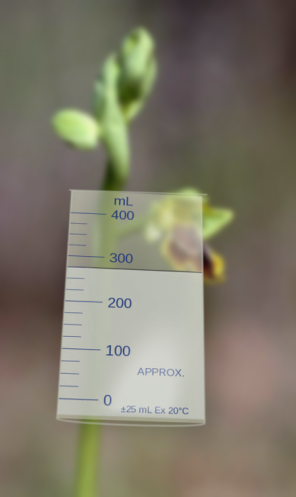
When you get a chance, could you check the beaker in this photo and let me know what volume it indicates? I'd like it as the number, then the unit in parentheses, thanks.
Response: 275 (mL)
